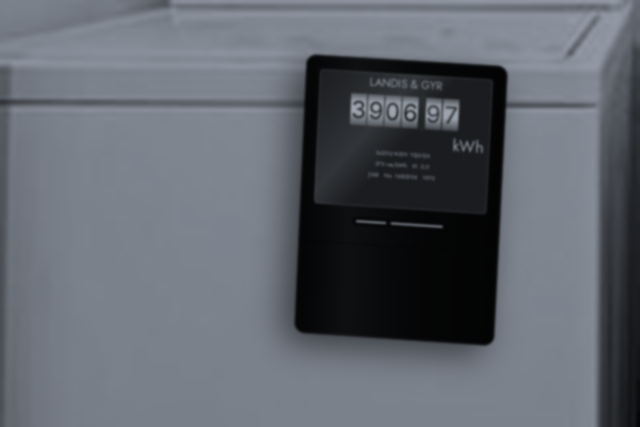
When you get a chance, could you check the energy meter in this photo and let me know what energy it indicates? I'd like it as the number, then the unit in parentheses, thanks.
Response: 3906.97 (kWh)
